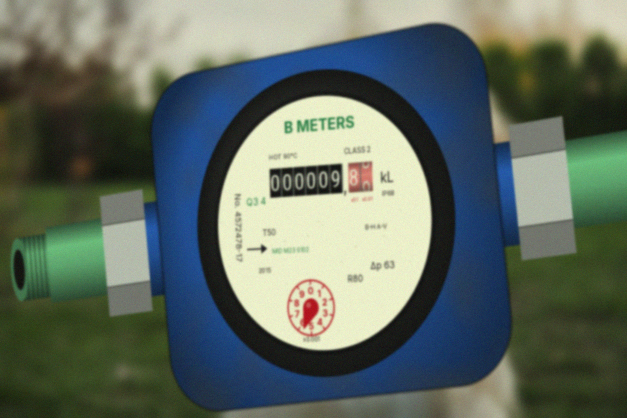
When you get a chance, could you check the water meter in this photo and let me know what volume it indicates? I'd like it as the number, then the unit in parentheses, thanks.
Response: 9.885 (kL)
